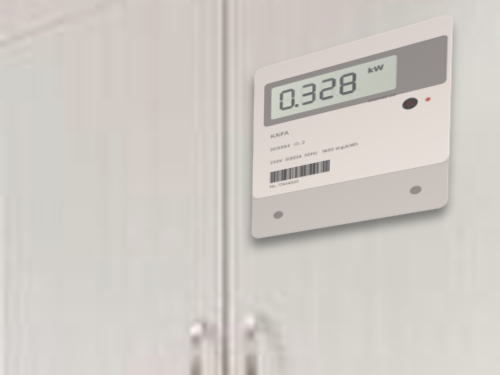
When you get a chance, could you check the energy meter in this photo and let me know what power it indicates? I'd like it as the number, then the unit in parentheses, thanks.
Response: 0.328 (kW)
